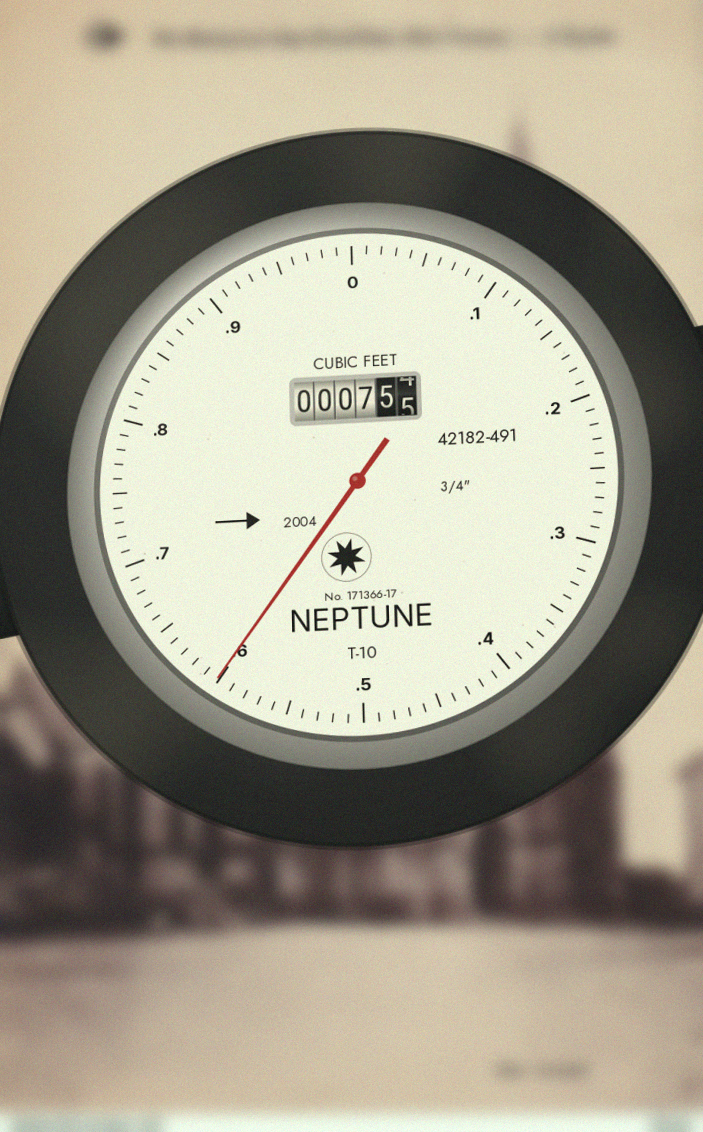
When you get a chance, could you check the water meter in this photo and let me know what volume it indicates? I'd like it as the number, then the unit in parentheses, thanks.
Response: 754.60 (ft³)
